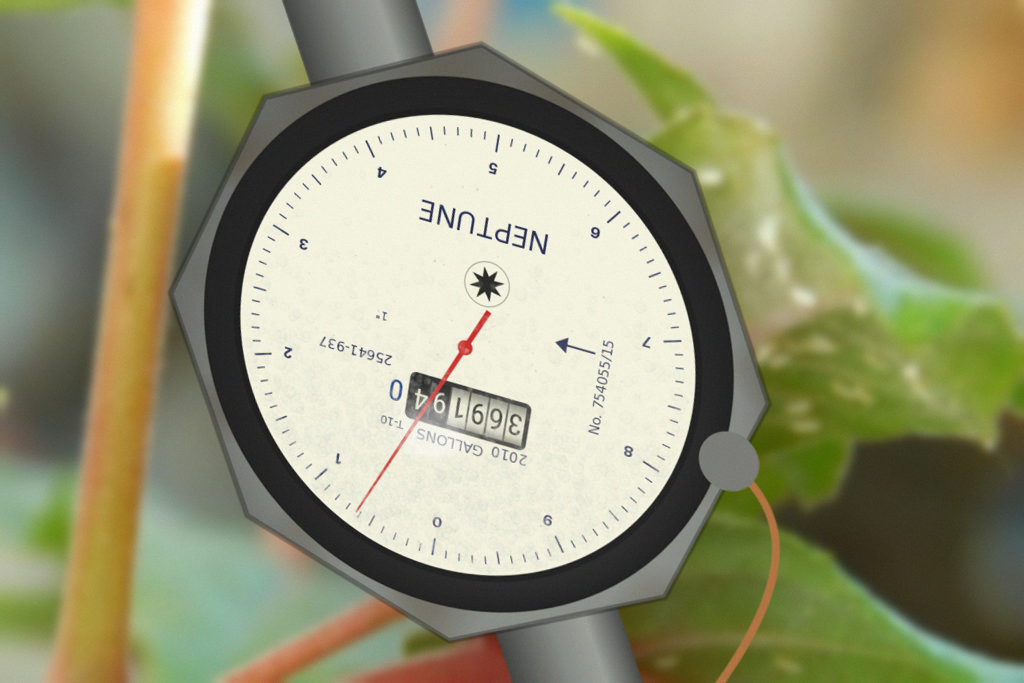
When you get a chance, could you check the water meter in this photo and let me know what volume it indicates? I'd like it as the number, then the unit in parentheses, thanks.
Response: 3691940.6 (gal)
